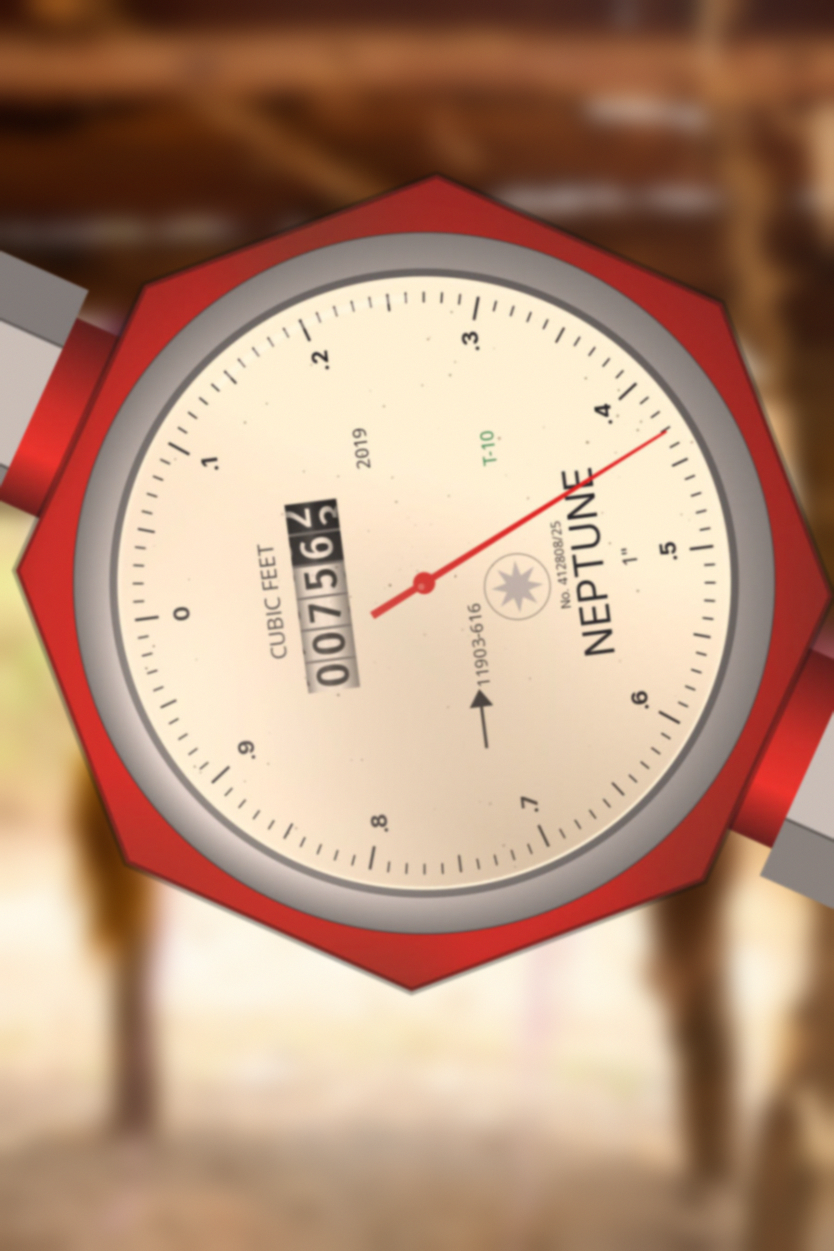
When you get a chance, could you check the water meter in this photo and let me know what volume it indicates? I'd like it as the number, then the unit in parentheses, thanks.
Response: 7562.43 (ft³)
